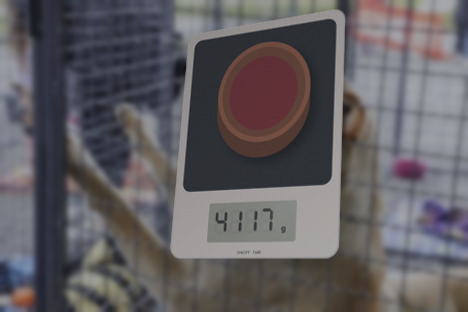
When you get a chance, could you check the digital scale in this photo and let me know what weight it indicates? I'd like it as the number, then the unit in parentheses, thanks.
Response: 4117 (g)
